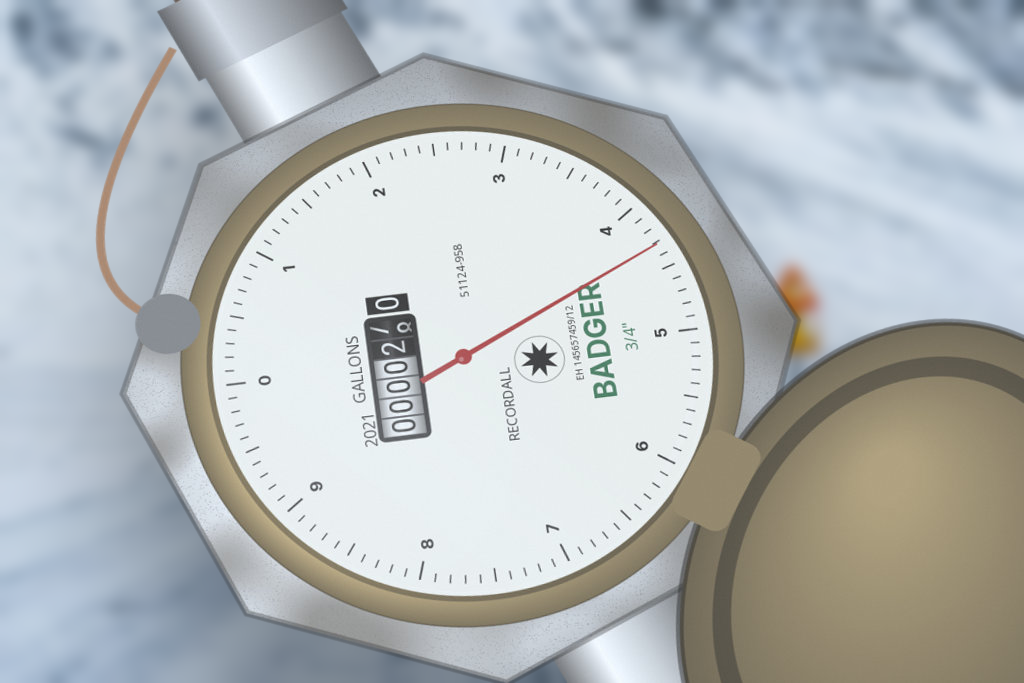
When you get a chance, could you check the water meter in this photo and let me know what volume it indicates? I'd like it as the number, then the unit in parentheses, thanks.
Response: 274.3 (gal)
